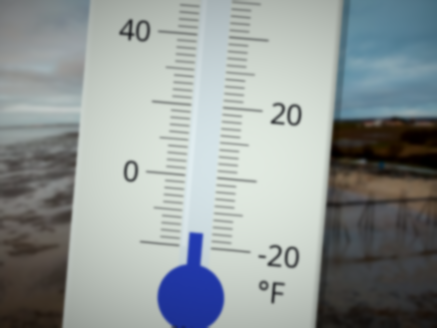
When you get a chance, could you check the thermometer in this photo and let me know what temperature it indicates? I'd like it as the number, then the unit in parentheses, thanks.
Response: -16 (°F)
